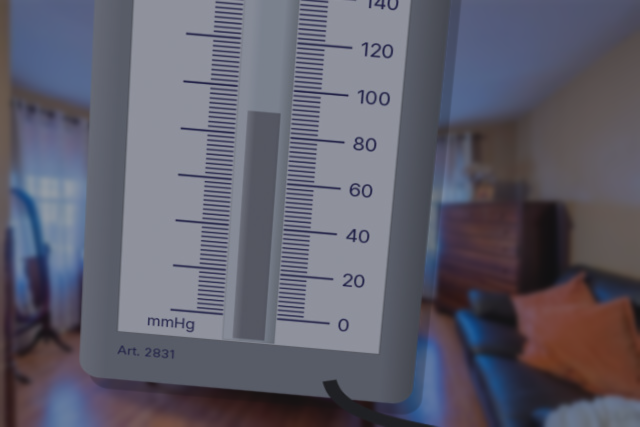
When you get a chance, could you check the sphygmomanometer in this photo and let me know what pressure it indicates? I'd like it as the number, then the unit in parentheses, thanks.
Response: 90 (mmHg)
